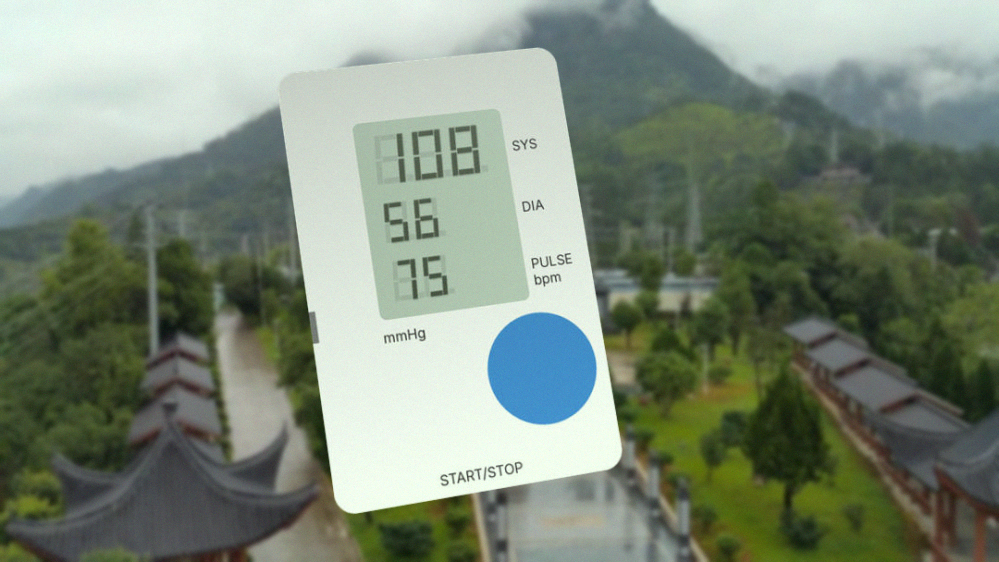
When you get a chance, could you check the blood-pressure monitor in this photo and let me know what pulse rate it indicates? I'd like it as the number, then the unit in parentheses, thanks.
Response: 75 (bpm)
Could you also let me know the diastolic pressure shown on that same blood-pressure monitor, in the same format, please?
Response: 56 (mmHg)
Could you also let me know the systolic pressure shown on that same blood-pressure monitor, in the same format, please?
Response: 108 (mmHg)
